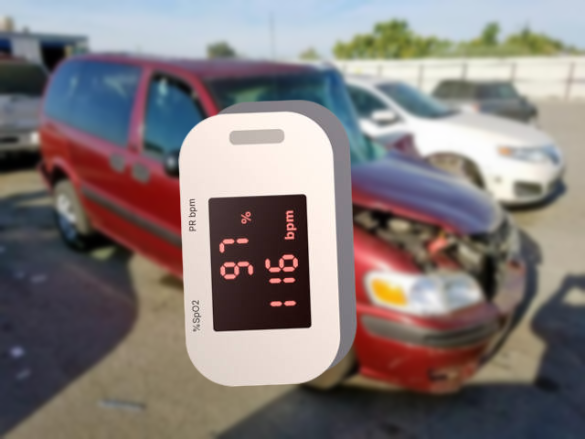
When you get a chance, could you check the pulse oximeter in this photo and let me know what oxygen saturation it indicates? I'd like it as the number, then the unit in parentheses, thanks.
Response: 97 (%)
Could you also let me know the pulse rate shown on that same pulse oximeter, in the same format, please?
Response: 116 (bpm)
